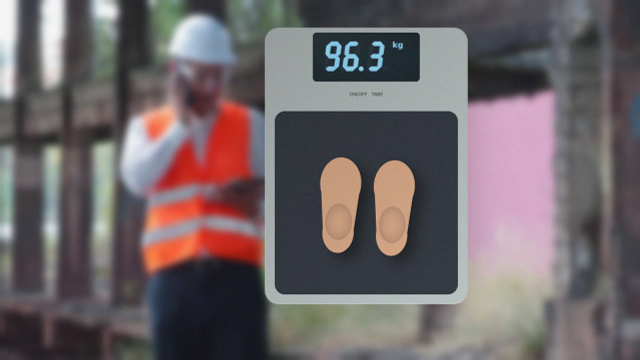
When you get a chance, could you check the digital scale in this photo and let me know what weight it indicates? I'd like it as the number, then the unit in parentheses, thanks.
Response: 96.3 (kg)
